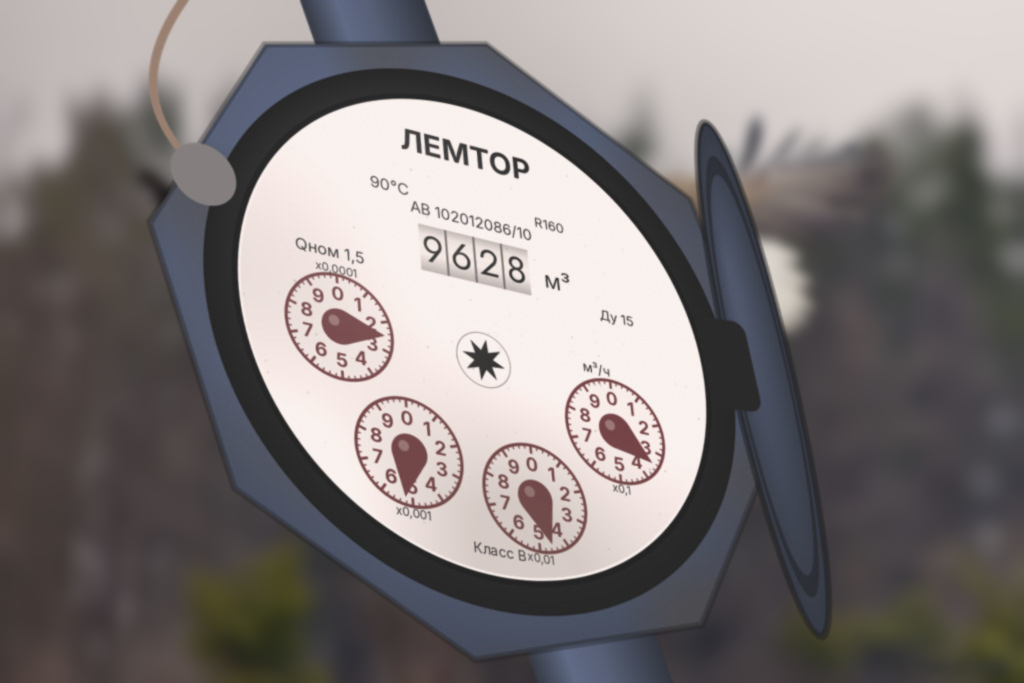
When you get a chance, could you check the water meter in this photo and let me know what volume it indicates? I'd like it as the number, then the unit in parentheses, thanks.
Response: 9628.3452 (m³)
